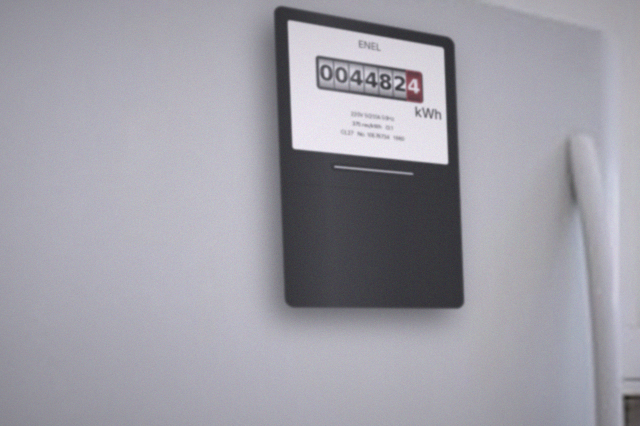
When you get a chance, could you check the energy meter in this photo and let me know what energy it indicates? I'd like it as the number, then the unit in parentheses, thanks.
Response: 4482.4 (kWh)
